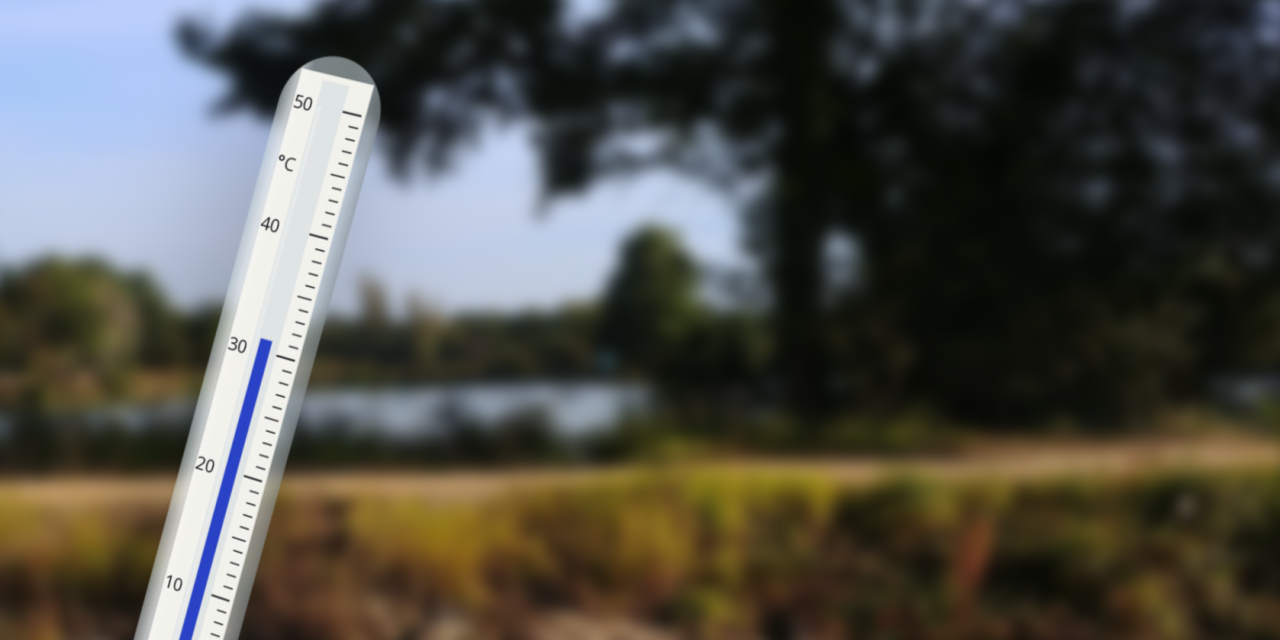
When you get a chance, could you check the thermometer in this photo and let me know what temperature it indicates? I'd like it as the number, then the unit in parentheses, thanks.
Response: 31 (°C)
